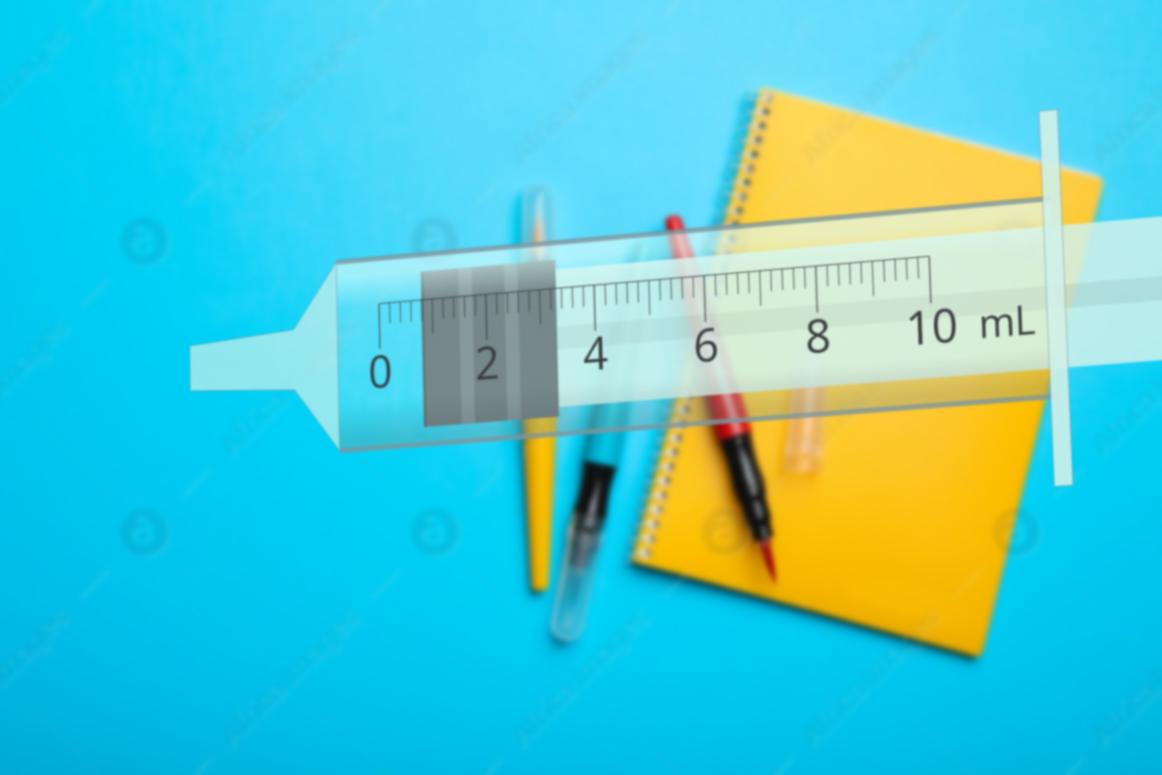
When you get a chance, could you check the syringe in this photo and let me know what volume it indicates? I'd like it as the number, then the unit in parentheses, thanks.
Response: 0.8 (mL)
